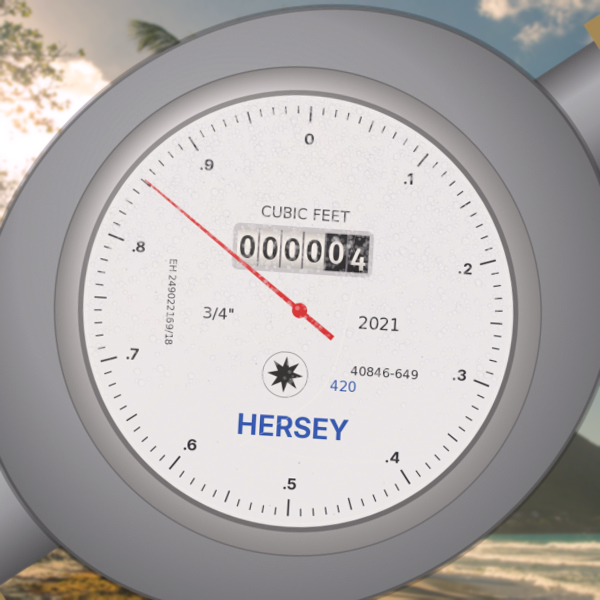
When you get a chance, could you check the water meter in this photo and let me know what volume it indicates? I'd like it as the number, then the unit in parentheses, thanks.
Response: 3.85 (ft³)
